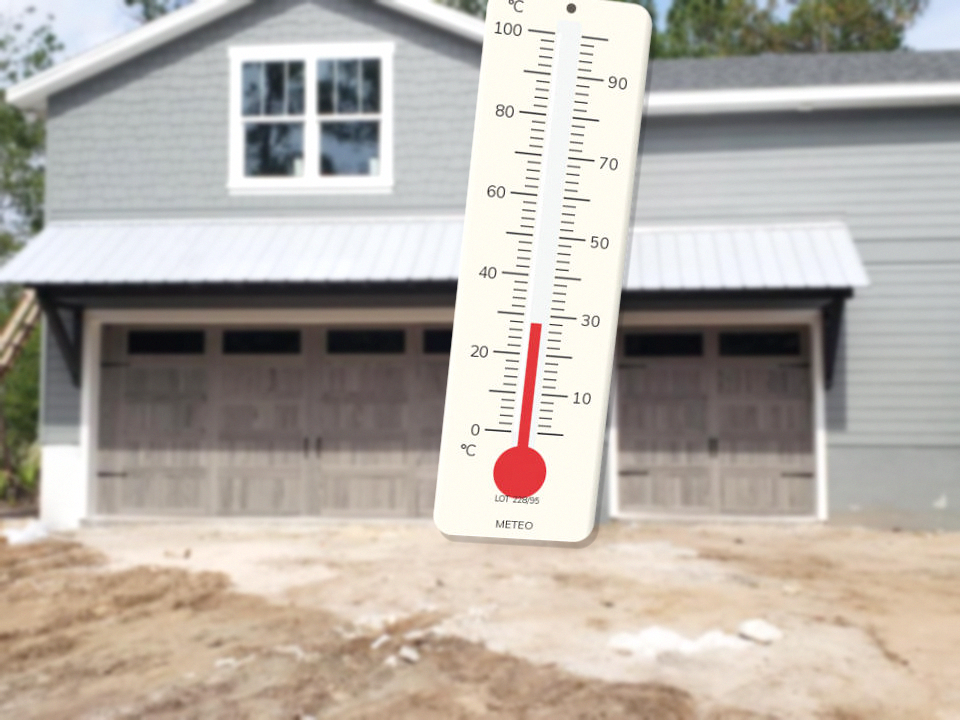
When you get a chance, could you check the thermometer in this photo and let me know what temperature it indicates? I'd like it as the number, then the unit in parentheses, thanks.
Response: 28 (°C)
